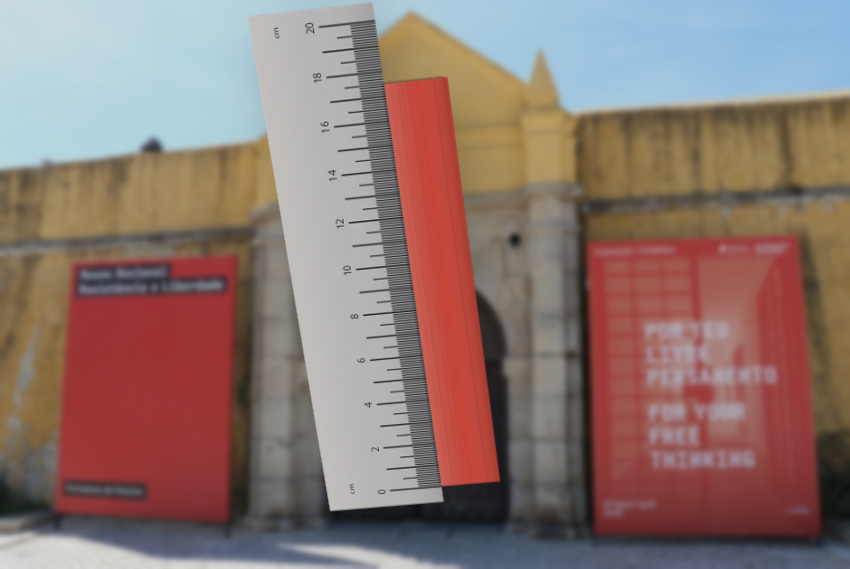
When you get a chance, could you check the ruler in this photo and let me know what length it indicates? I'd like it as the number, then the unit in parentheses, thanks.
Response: 17.5 (cm)
